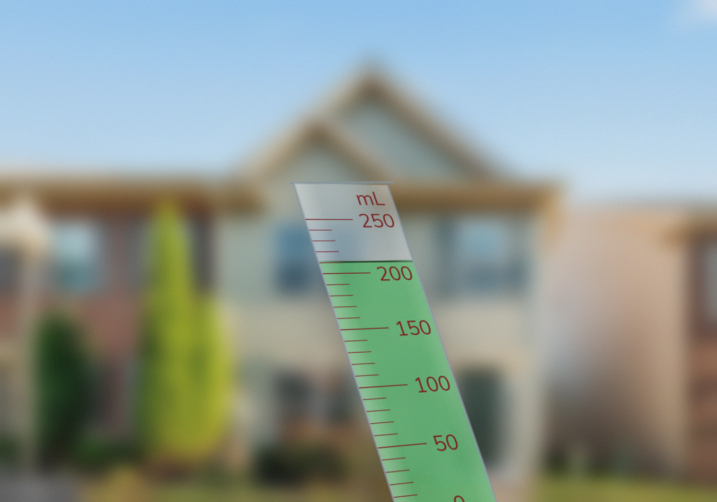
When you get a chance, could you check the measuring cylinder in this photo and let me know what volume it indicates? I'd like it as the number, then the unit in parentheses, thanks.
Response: 210 (mL)
